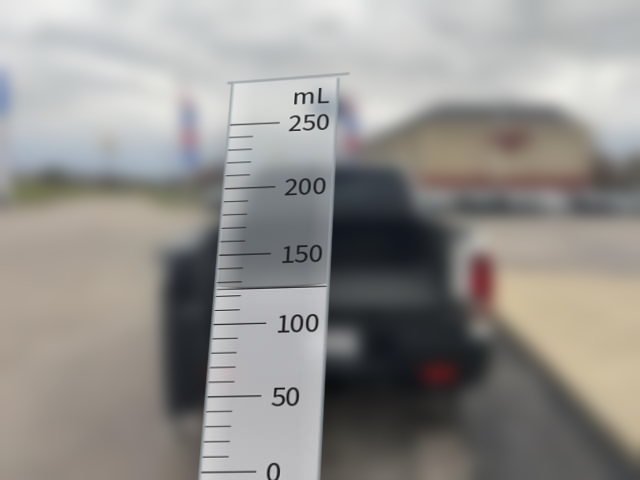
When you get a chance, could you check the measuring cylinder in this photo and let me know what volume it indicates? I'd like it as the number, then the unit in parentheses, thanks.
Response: 125 (mL)
